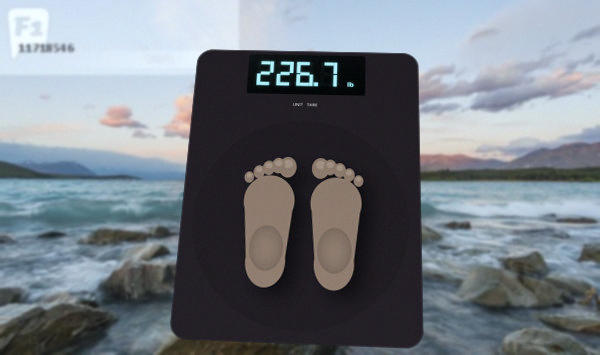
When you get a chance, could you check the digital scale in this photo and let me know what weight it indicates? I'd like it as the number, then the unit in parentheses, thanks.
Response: 226.7 (lb)
